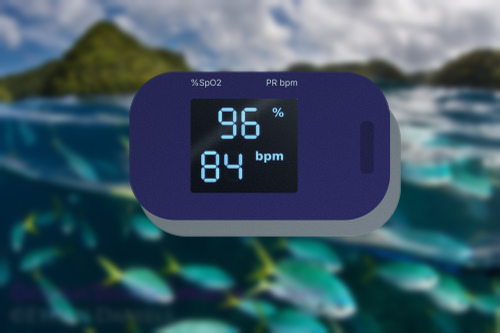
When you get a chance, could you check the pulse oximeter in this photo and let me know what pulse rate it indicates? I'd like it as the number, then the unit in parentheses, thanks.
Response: 84 (bpm)
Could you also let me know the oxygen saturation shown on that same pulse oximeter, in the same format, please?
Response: 96 (%)
